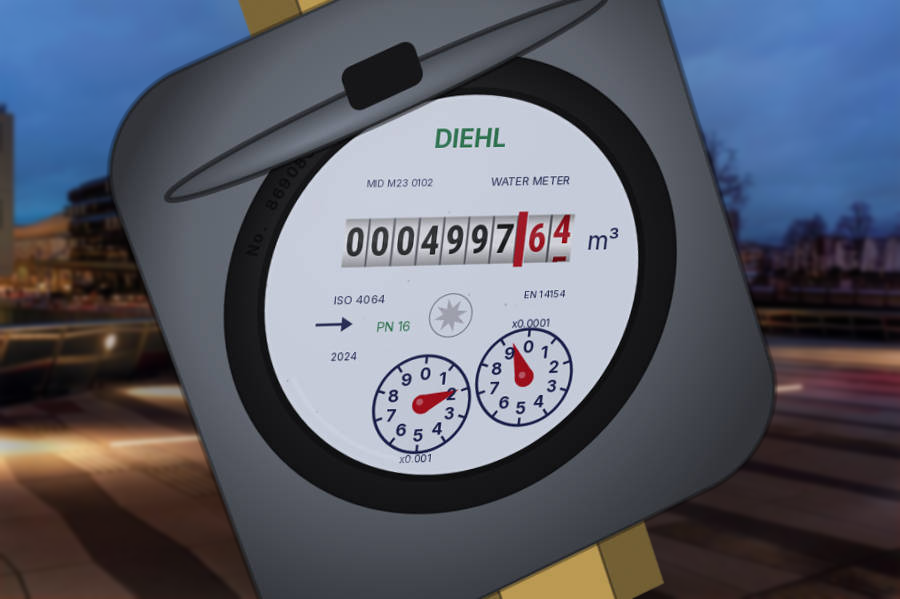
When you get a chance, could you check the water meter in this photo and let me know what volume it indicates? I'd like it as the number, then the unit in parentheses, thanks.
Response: 4997.6419 (m³)
